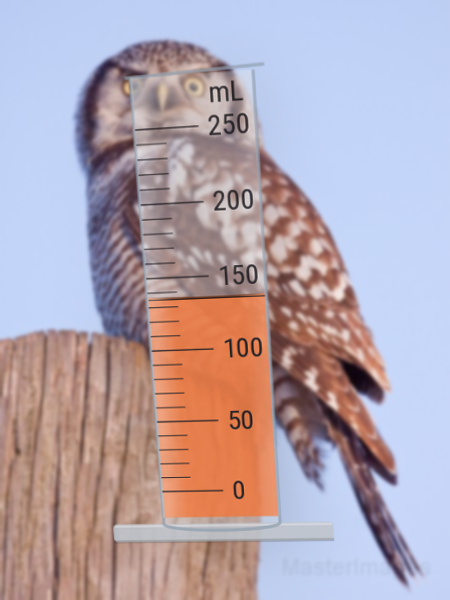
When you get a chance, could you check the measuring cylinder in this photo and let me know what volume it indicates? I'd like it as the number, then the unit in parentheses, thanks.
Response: 135 (mL)
